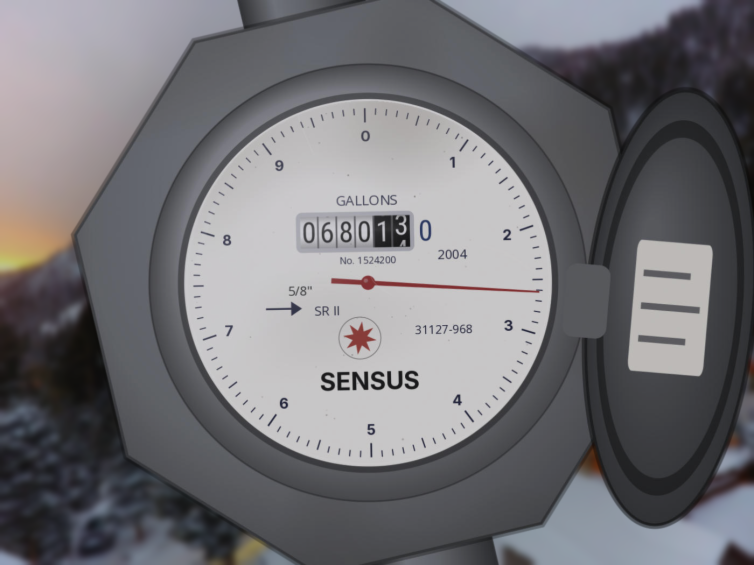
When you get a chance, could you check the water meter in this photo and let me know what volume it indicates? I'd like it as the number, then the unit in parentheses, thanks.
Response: 680132.6 (gal)
